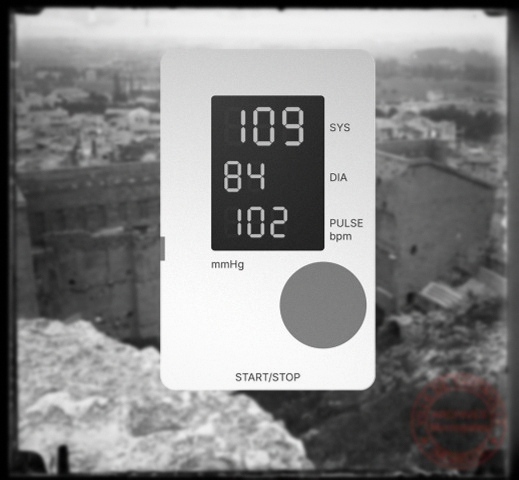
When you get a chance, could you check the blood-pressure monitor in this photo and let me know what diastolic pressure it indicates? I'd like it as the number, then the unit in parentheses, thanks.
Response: 84 (mmHg)
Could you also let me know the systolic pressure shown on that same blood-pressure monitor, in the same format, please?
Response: 109 (mmHg)
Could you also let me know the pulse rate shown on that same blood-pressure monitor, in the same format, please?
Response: 102 (bpm)
